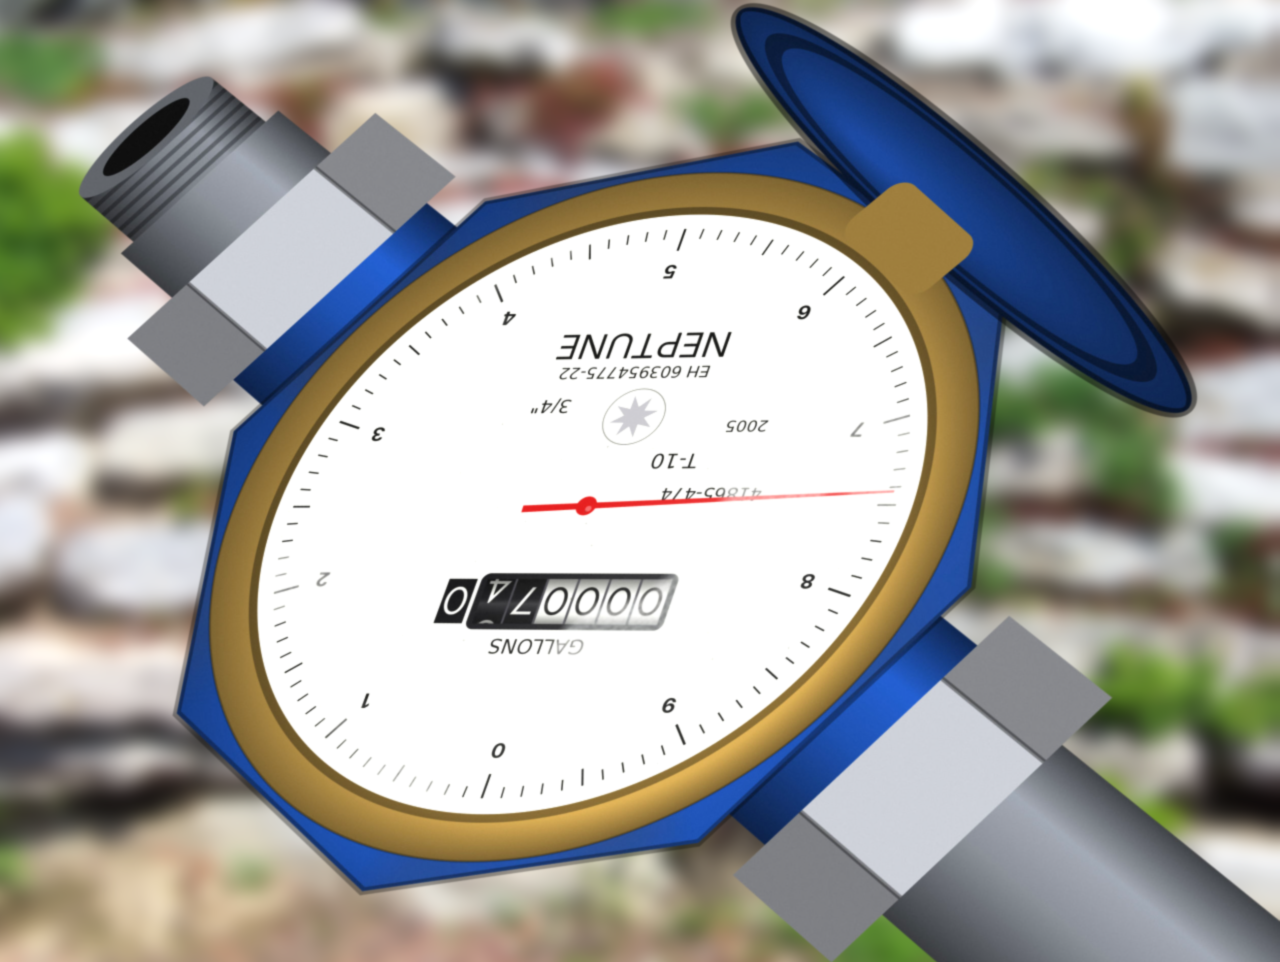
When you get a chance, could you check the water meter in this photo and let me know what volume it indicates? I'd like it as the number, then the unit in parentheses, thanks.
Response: 737.4 (gal)
